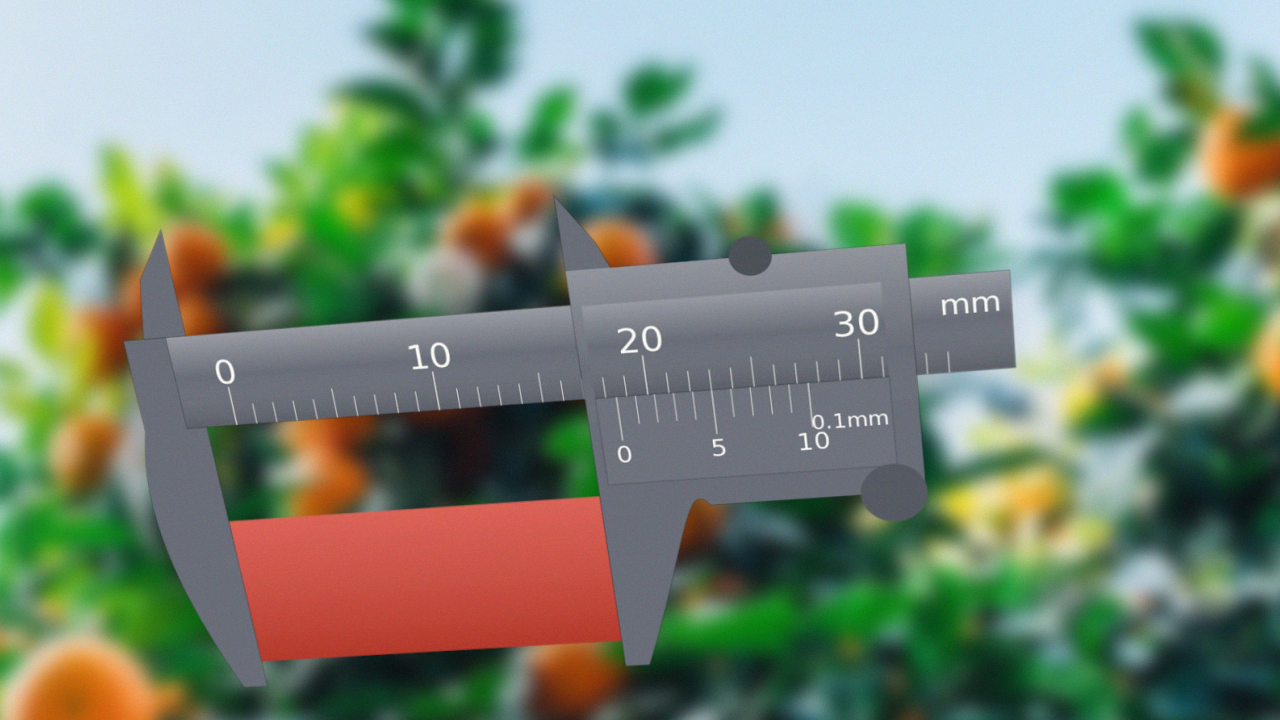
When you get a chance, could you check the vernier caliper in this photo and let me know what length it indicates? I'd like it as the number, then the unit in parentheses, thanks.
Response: 18.5 (mm)
